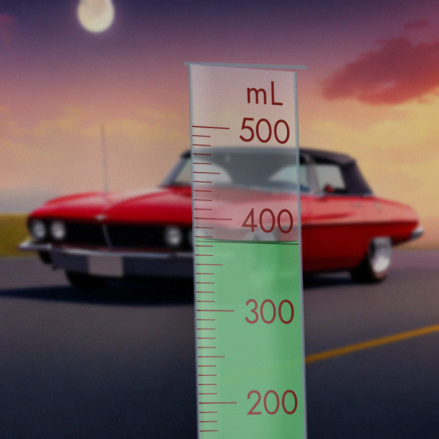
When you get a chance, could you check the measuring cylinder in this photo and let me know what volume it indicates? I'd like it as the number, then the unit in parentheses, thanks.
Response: 375 (mL)
